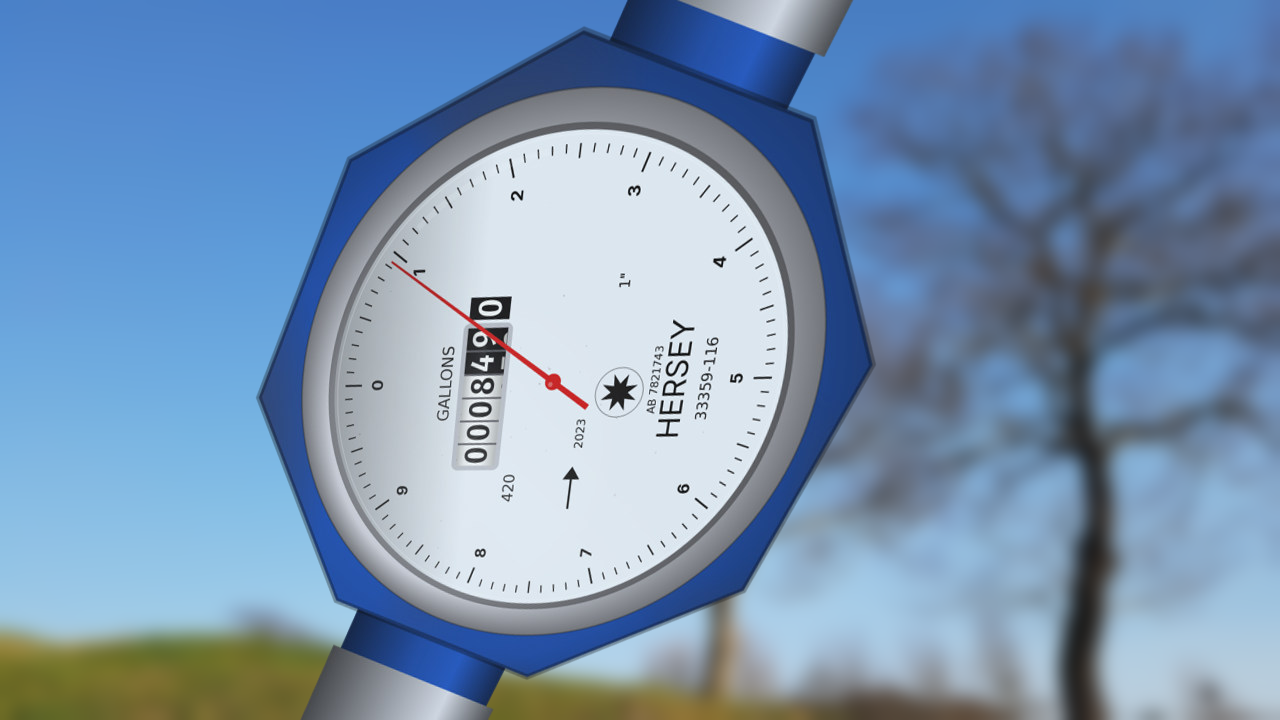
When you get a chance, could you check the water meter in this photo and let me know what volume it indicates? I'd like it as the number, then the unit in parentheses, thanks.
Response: 8490.9 (gal)
